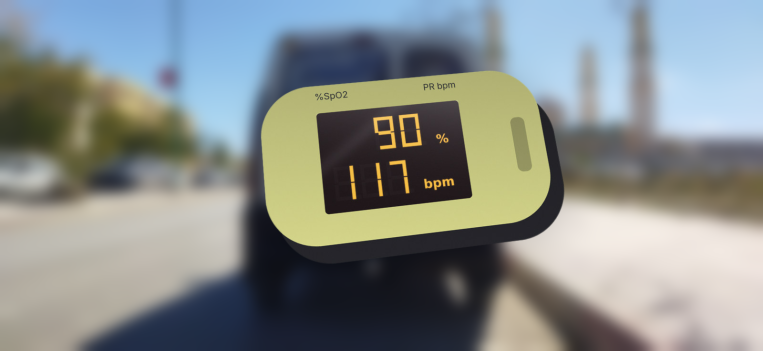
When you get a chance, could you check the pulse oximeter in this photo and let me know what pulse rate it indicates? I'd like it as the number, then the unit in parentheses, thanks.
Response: 117 (bpm)
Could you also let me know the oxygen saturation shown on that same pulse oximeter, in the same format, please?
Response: 90 (%)
